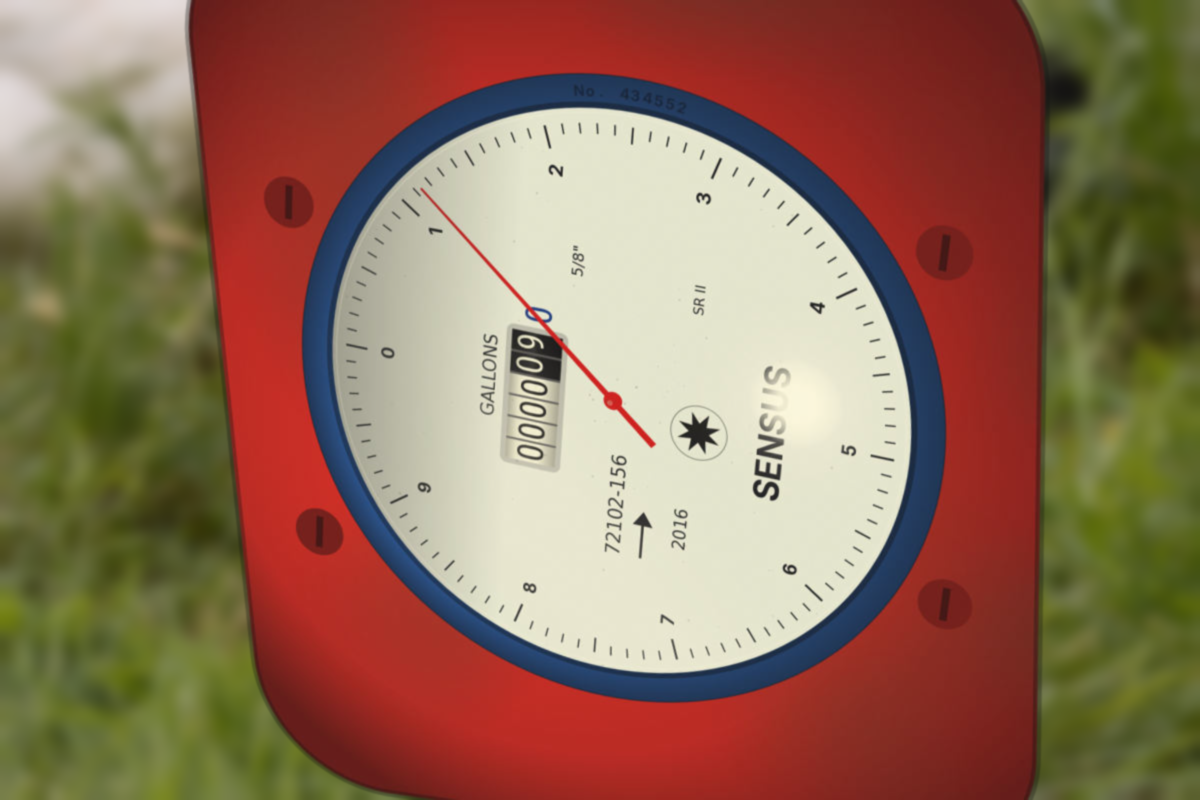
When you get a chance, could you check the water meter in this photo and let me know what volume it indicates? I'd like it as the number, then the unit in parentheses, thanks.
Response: 91.1 (gal)
